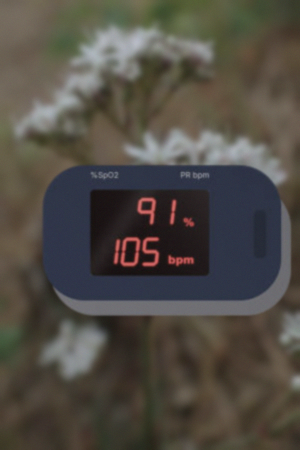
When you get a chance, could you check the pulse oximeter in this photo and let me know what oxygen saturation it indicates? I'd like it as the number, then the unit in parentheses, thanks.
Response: 91 (%)
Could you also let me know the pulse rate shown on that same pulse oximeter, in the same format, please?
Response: 105 (bpm)
